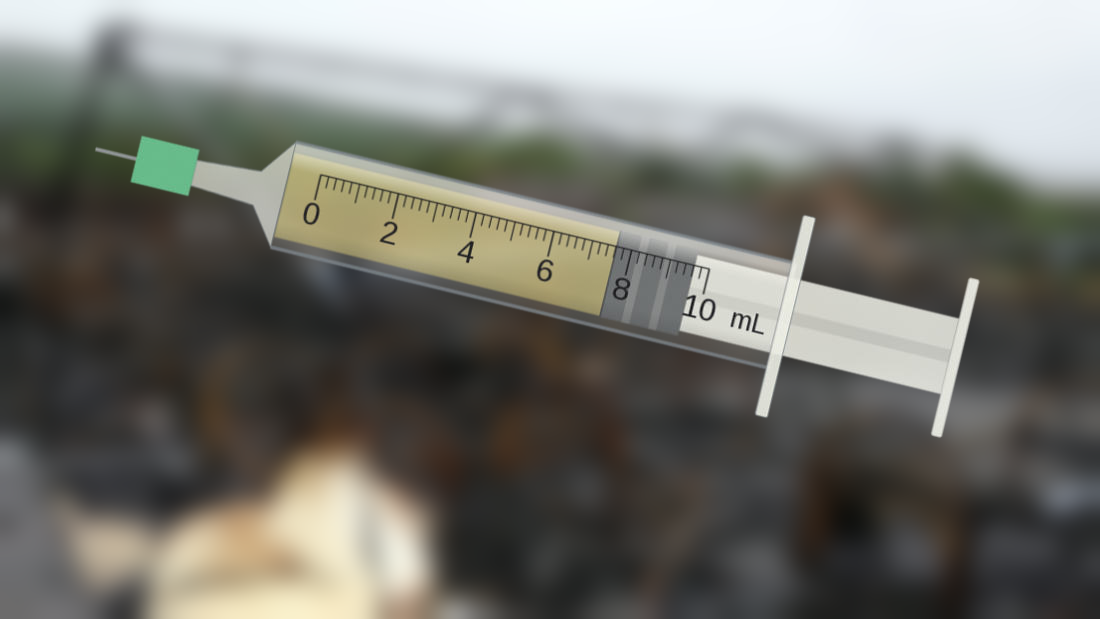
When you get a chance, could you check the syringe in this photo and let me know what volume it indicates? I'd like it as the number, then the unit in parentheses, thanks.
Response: 7.6 (mL)
